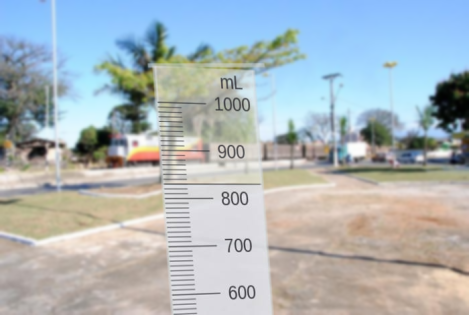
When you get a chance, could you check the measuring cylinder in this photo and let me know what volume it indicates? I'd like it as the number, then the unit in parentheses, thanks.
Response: 830 (mL)
